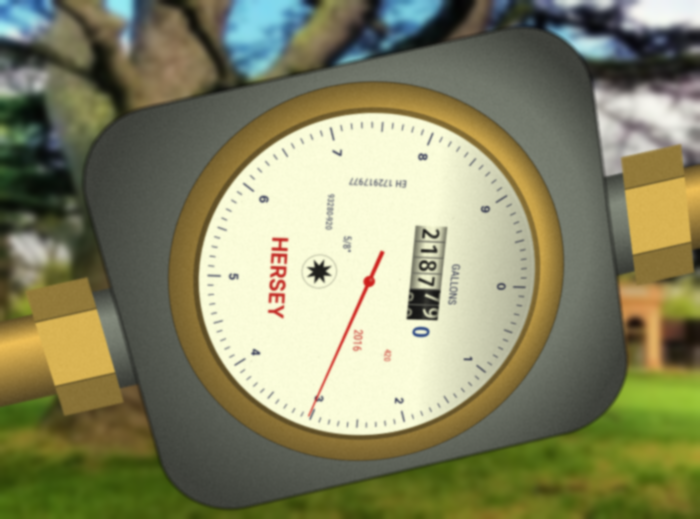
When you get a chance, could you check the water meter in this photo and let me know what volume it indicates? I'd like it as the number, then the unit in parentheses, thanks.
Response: 2187793.0 (gal)
